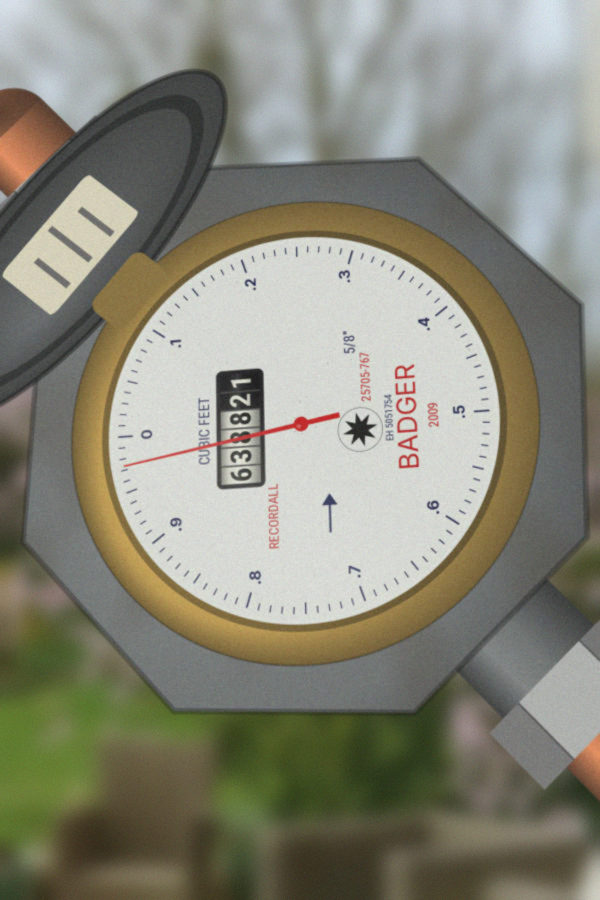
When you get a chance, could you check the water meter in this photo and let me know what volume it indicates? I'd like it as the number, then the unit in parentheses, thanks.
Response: 638820.97 (ft³)
